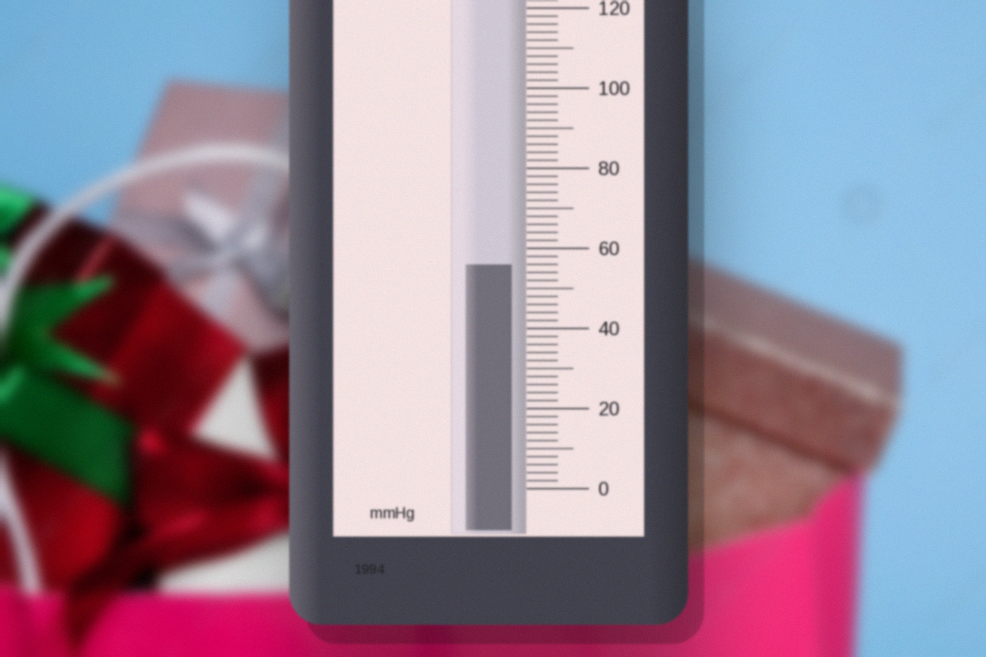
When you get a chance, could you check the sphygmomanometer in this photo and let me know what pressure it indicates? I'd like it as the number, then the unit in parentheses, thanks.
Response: 56 (mmHg)
